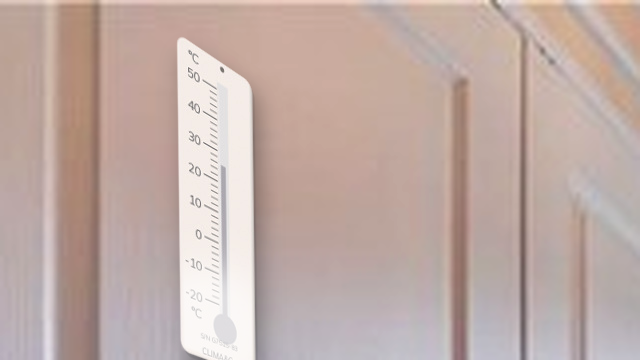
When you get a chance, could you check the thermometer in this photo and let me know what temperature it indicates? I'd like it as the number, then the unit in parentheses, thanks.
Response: 26 (°C)
